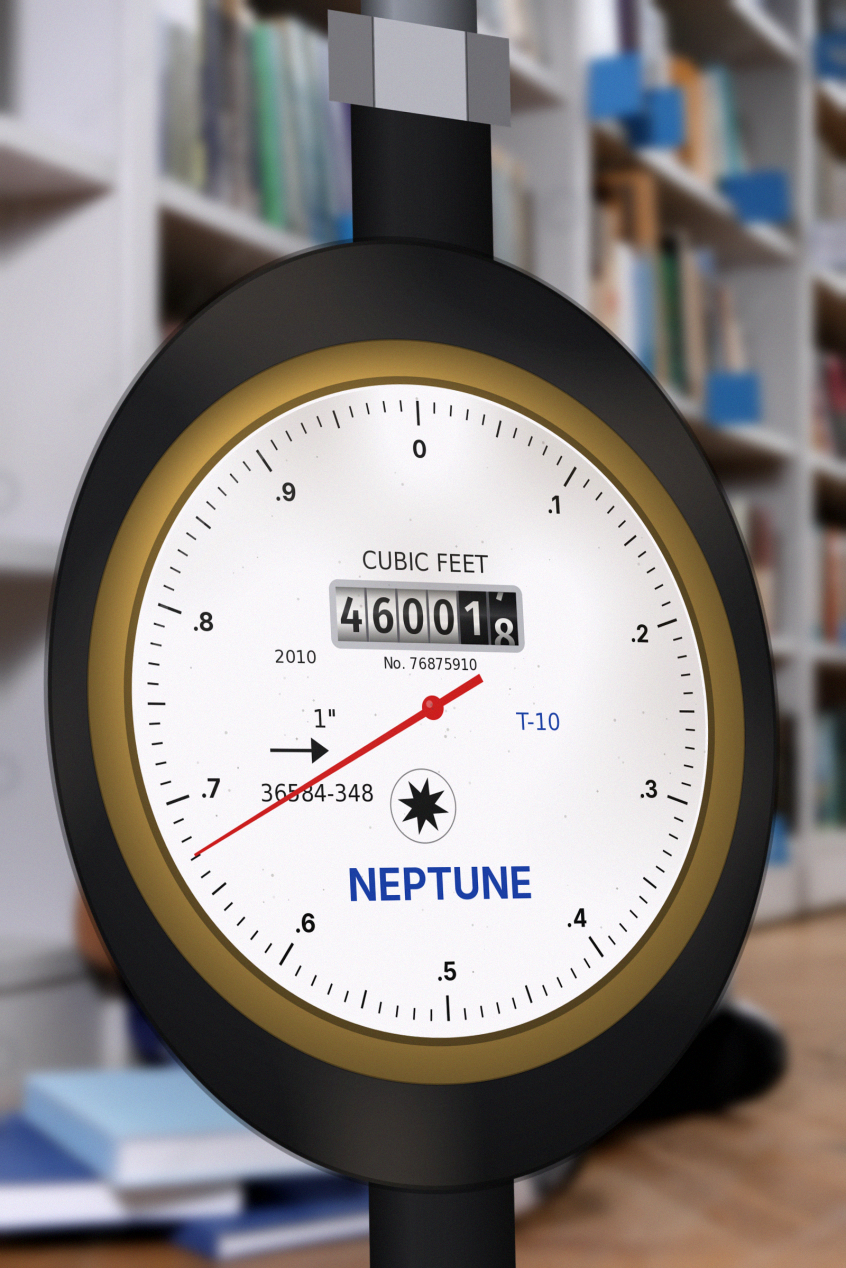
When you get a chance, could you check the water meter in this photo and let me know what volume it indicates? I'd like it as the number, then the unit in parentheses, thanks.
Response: 460017.67 (ft³)
